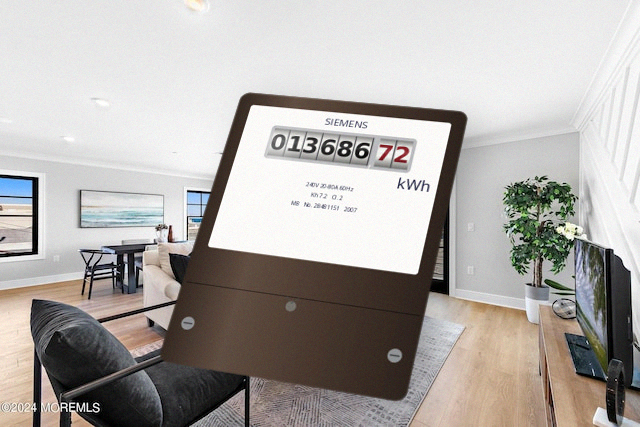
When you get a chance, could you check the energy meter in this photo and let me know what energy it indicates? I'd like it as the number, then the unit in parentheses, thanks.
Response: 13686.72 (kWh)
